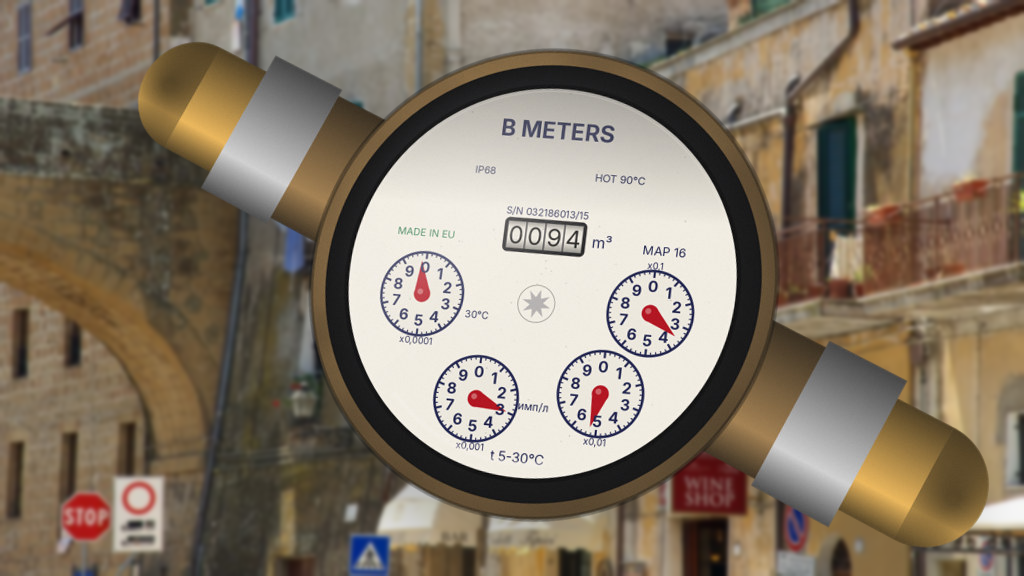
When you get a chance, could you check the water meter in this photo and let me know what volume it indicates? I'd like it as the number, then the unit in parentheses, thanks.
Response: 94.3529 (m³)
